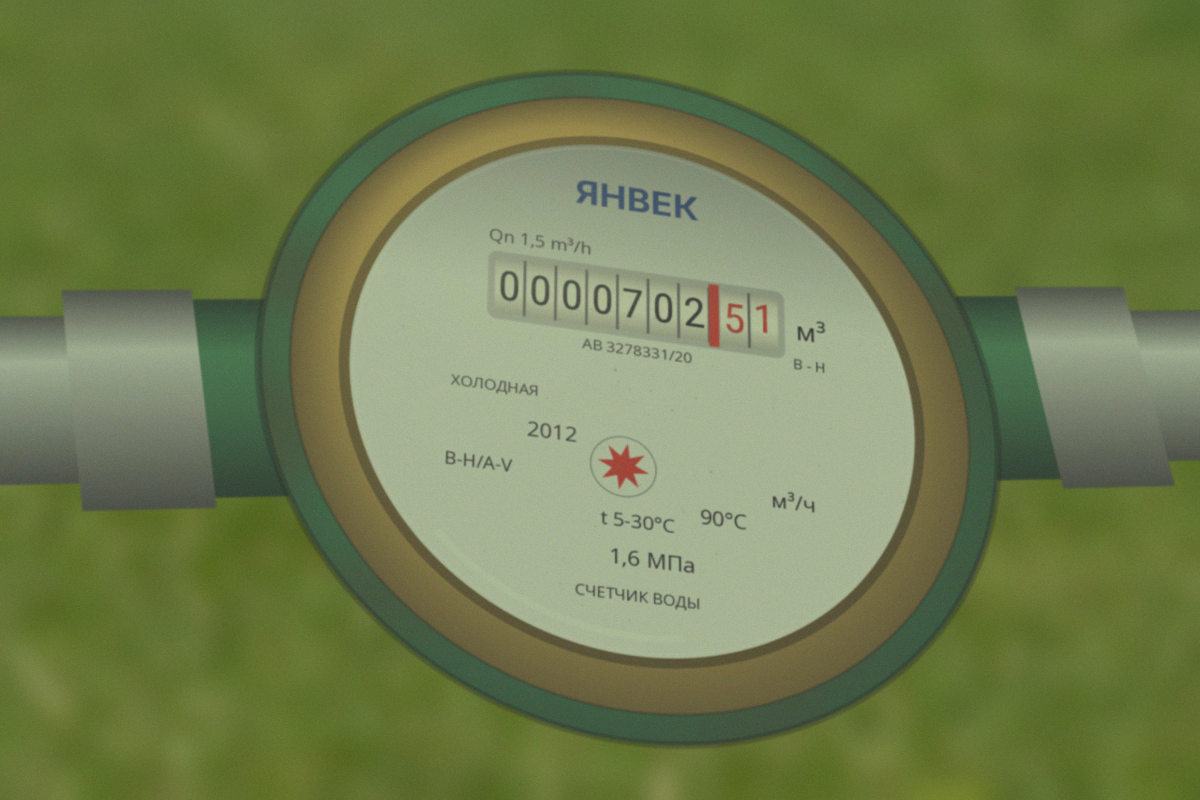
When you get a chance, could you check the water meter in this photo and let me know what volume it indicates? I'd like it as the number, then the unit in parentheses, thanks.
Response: 702.51 (m³)
